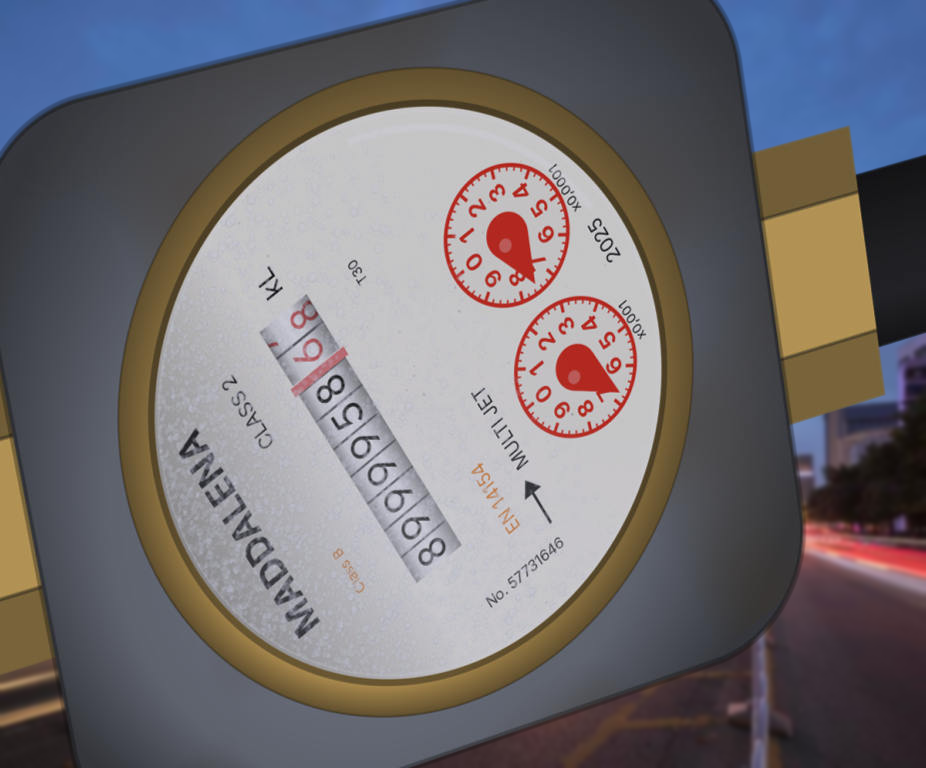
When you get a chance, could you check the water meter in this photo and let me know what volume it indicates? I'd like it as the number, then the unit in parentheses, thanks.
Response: 8999958.6767 (kL)
